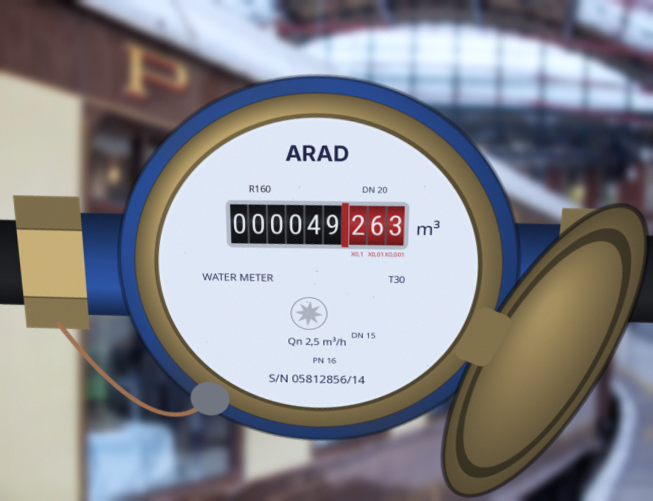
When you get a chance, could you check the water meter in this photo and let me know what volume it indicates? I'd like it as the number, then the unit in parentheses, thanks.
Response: 49.263 (m³)
